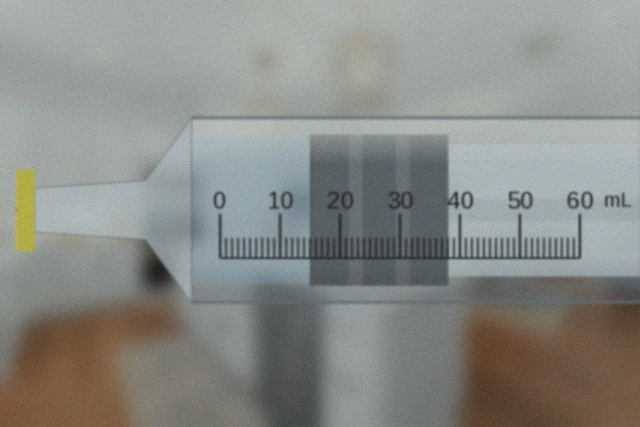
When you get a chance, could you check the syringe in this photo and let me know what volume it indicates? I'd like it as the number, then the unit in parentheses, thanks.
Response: 15 (mL)
